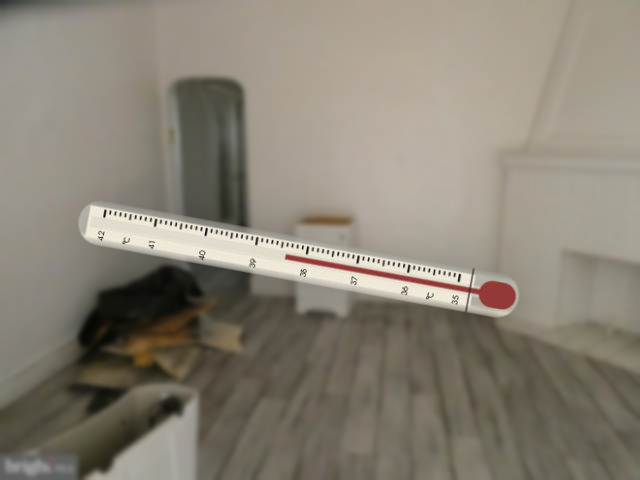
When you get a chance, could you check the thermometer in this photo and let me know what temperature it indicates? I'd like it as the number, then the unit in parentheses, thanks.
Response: 38.4 (°C)
